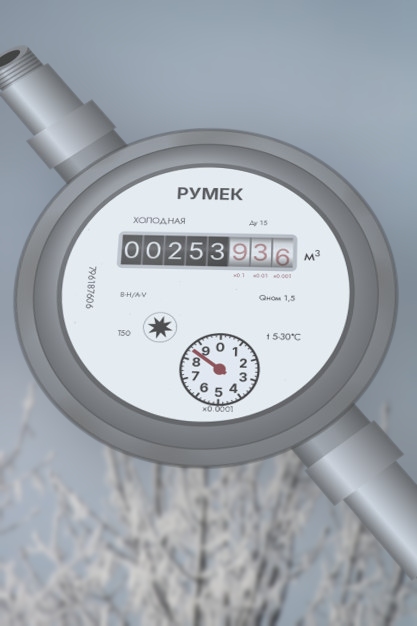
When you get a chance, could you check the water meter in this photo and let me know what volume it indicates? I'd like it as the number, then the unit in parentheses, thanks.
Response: 253.9358 (m³)
